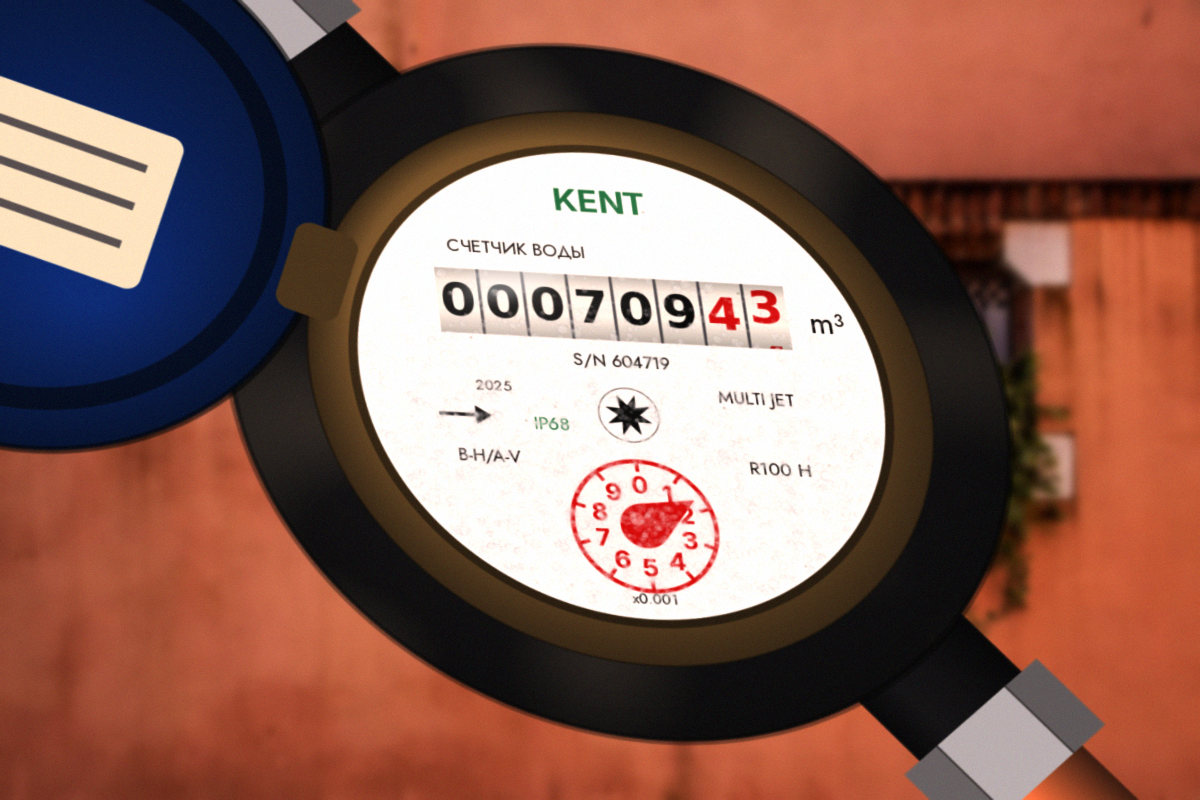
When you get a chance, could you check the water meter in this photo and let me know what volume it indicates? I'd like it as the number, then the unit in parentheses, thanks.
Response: 709.431 (m³)
